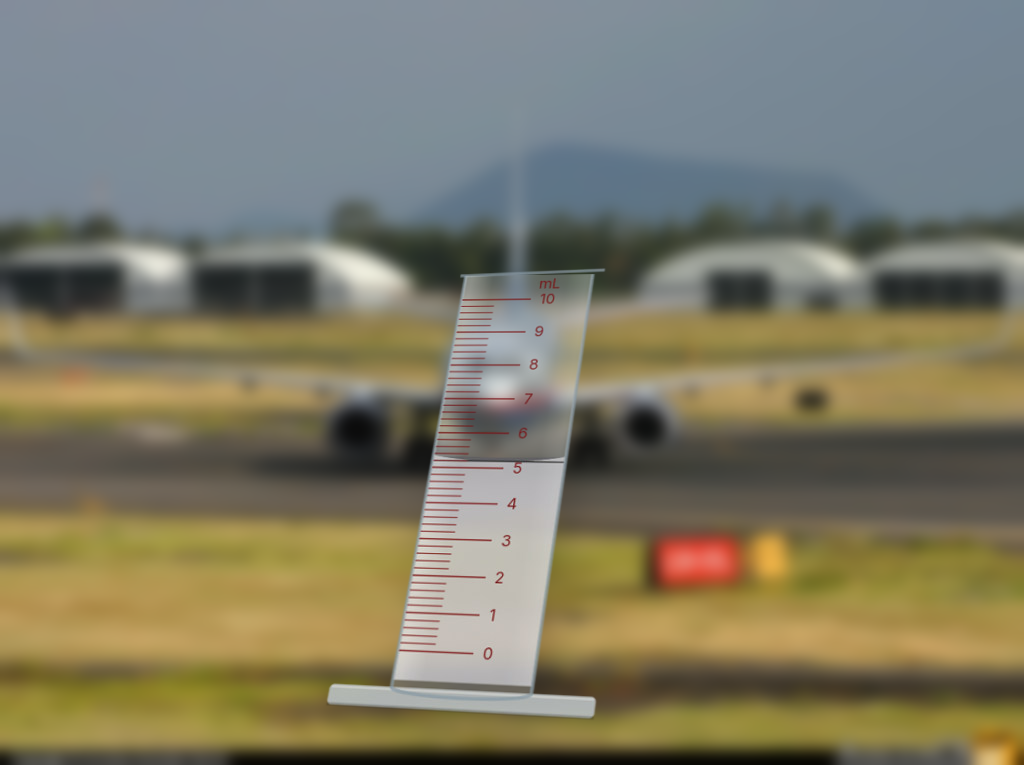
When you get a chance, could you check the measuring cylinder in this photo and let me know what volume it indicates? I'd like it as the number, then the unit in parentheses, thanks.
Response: 5.2 (mL)
